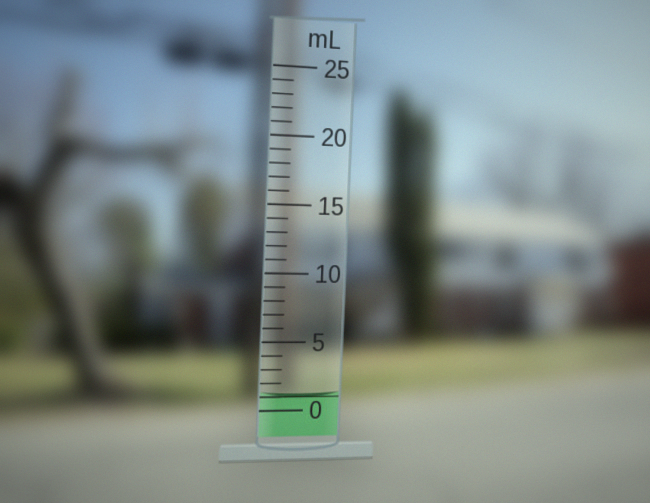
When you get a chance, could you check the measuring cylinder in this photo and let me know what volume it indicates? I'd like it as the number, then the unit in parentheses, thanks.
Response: 1 (mL)
